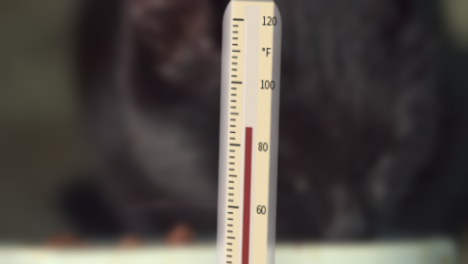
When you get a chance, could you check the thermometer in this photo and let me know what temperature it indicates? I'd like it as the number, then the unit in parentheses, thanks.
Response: 86 (°F)
